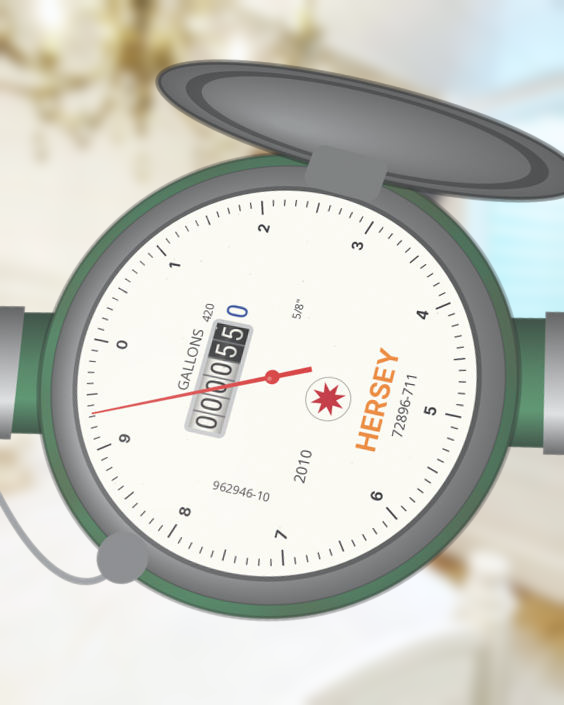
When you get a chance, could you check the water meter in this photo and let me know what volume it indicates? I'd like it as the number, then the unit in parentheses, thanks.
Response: 549.3 (gal)
